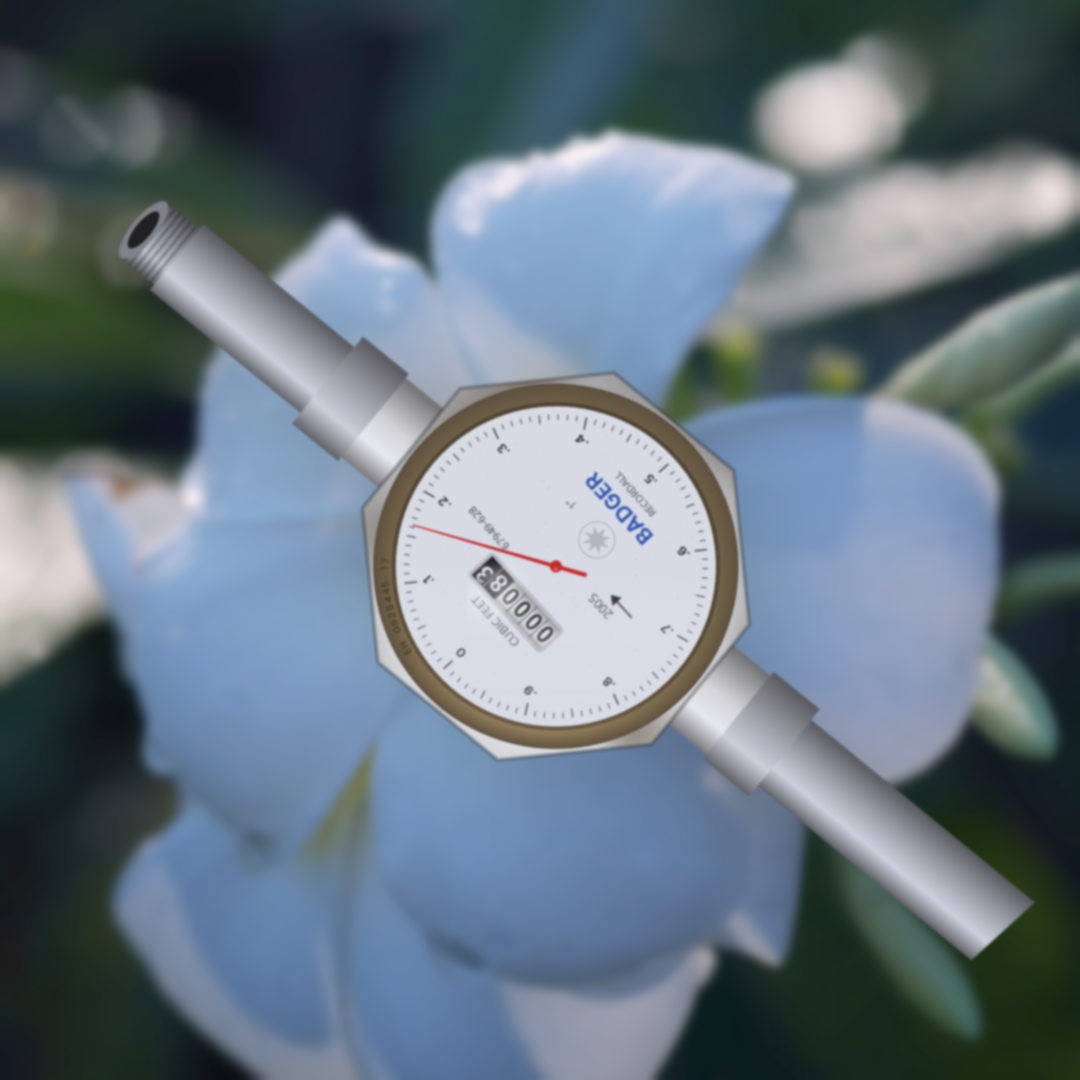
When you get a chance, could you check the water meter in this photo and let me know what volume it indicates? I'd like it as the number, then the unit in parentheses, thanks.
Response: 83.16 (ft³)
